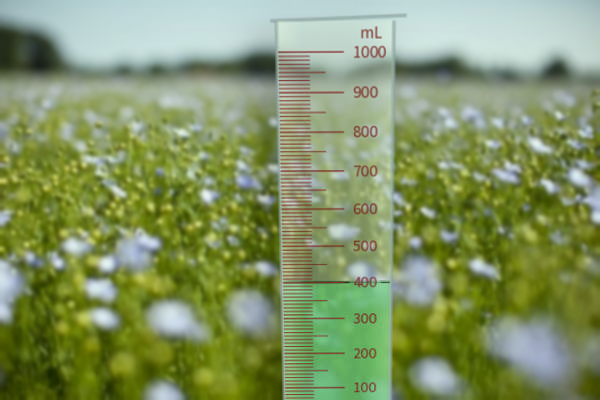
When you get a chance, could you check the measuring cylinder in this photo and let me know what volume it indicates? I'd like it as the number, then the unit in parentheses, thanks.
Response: 400 (mL)
